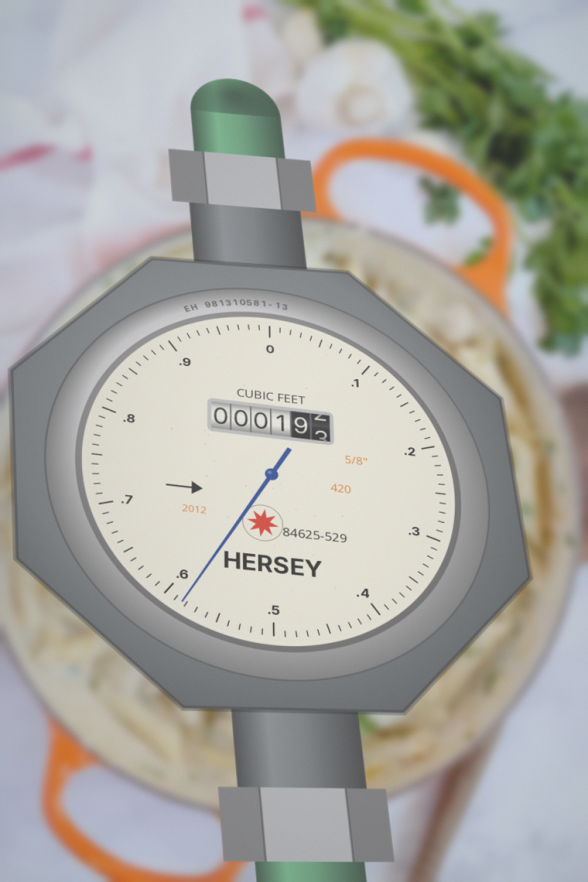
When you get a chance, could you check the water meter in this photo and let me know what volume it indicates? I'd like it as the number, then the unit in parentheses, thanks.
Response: 192.58 (ft³)
